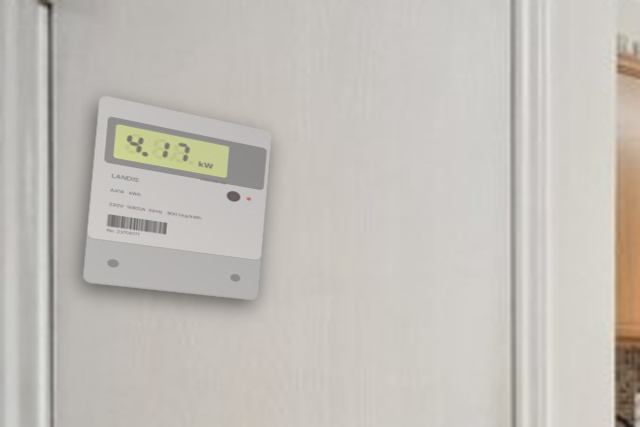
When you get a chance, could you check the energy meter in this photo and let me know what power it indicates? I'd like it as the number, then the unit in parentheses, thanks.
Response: 4.17 (kW)
